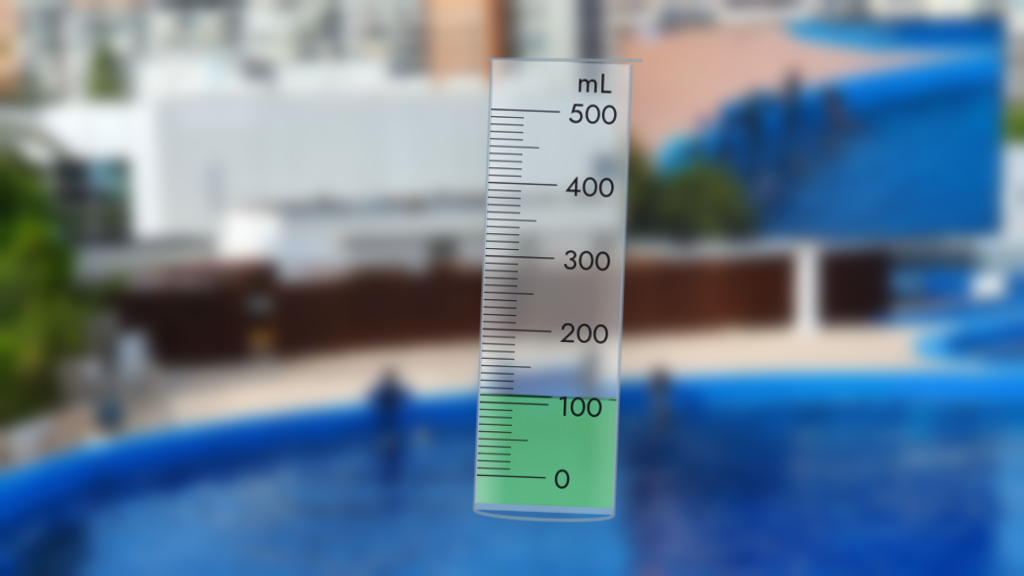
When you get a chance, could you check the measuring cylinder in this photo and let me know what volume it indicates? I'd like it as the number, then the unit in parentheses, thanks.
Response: 110 (mL)
